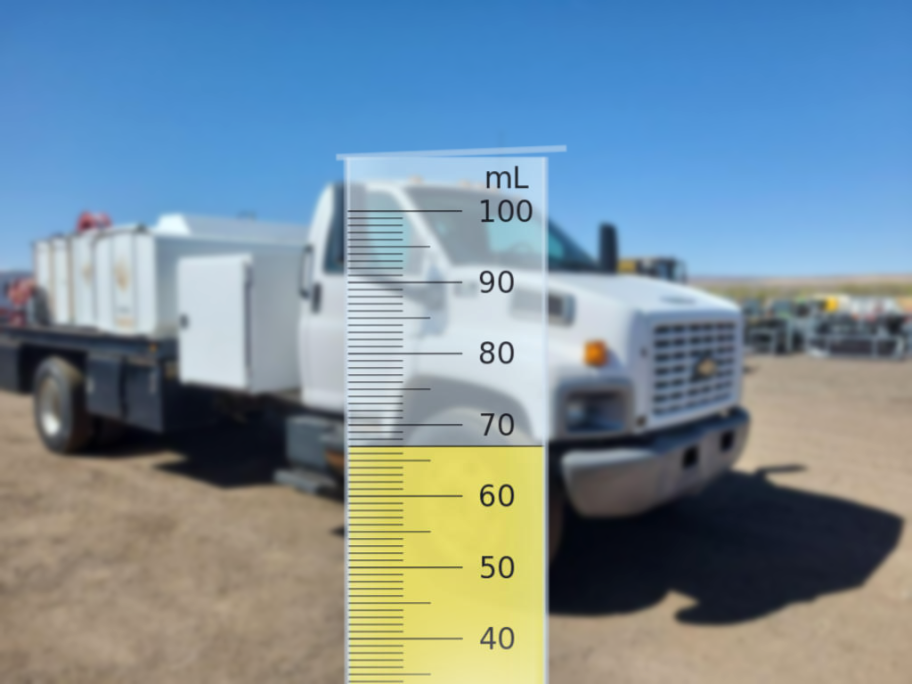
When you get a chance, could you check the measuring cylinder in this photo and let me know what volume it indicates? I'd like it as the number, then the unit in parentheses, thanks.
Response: 67 (mL)
